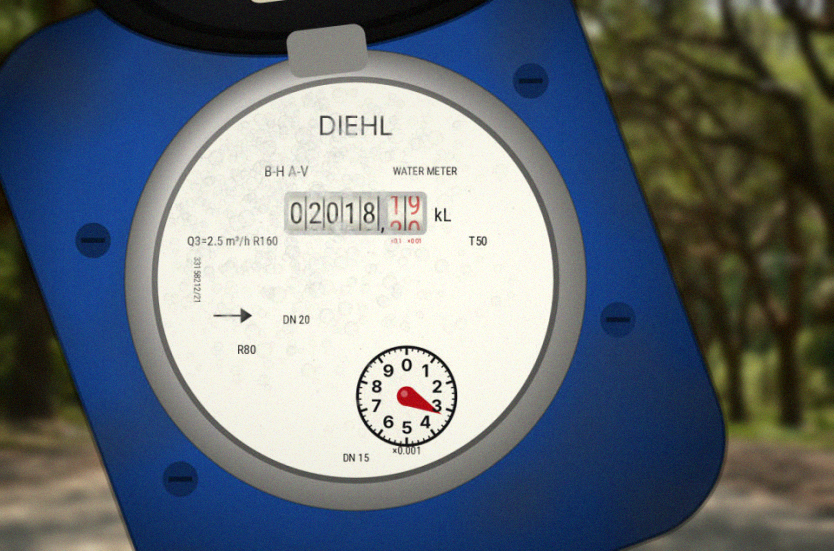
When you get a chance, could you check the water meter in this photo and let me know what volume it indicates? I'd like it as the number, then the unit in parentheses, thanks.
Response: 2018.193 (kL)
